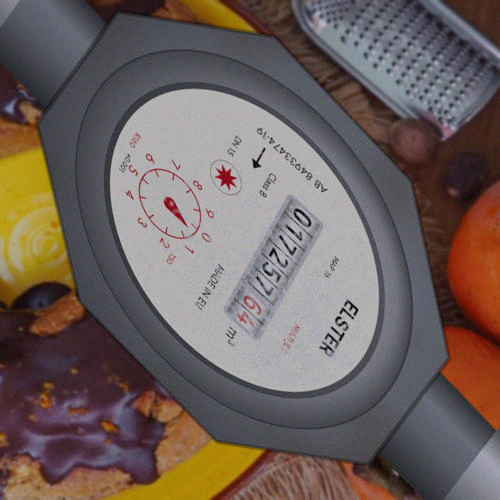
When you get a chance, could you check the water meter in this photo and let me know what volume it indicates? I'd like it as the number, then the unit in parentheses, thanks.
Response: 17257.640 (m³)
